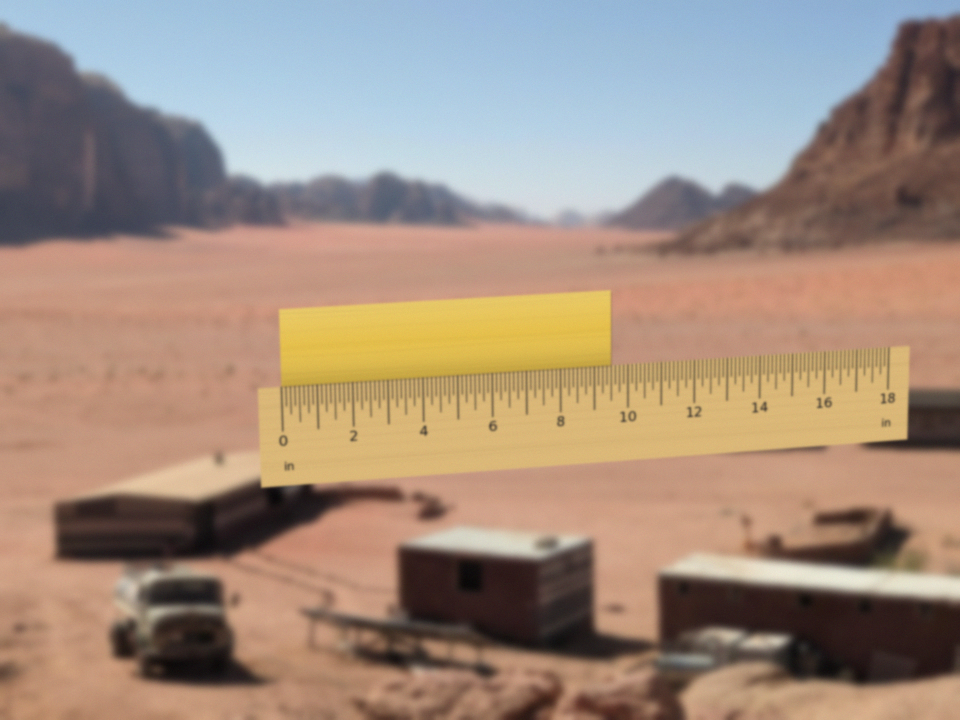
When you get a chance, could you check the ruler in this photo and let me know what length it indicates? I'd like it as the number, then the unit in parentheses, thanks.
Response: 9.5 (in)
